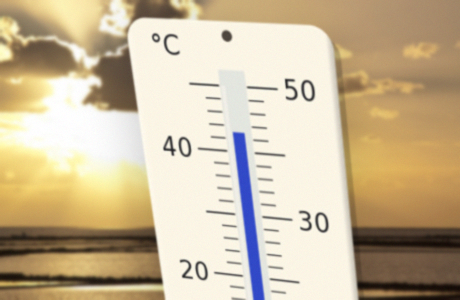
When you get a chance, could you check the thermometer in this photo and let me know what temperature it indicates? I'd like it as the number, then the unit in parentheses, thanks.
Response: 43 (°C)
